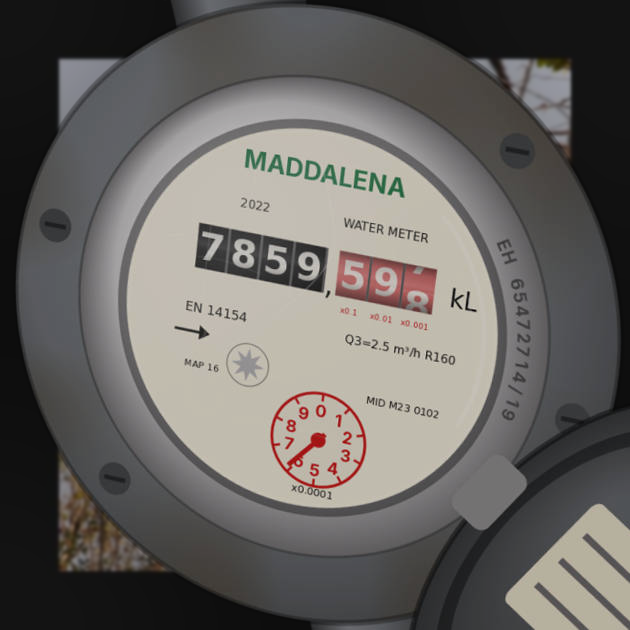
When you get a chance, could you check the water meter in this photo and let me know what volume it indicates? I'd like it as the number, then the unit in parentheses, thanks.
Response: 7859.5976 (kL)
